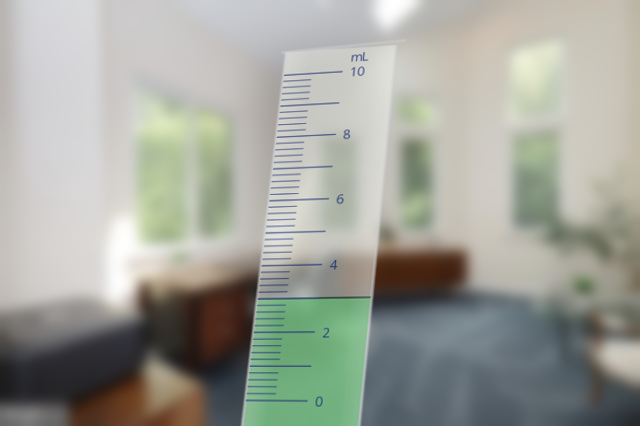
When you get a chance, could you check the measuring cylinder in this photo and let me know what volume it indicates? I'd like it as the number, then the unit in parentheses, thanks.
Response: 3 (mL)
